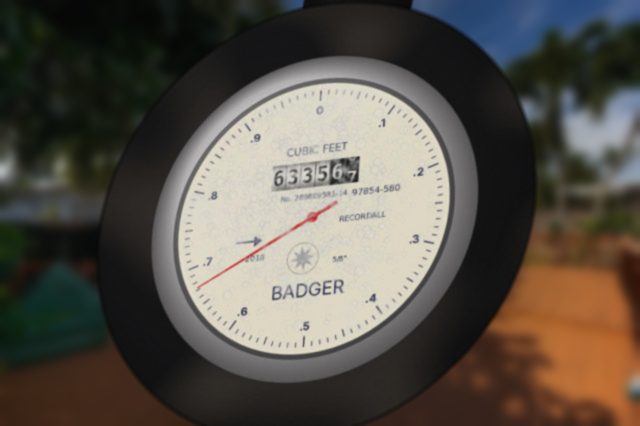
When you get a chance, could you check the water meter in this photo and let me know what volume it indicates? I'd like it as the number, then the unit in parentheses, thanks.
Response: 633566.67 (ft³)
